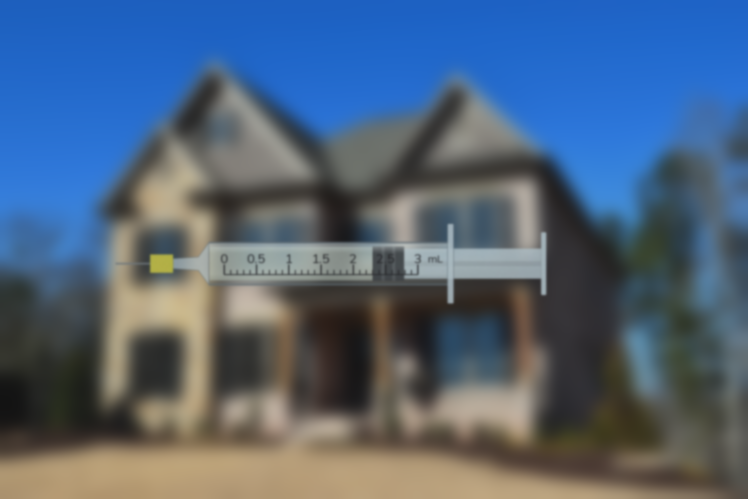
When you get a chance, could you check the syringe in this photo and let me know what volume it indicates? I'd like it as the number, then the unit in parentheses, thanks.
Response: 2.3 (mL)
